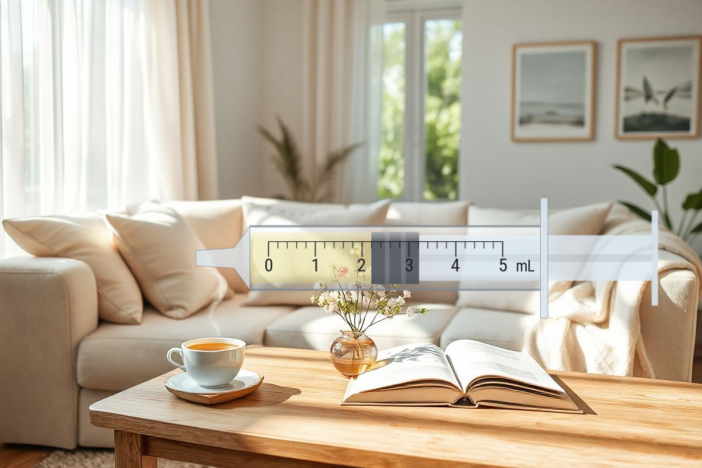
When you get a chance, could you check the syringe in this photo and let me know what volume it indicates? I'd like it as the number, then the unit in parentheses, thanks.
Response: 2.2 (mL)
